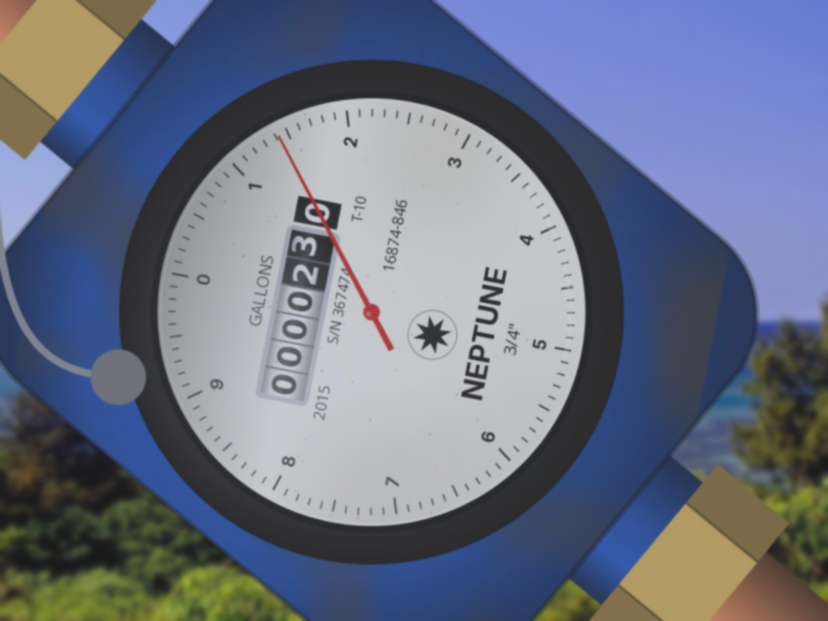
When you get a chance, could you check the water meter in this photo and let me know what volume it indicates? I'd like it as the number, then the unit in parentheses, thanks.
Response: 231.4 (gal)
